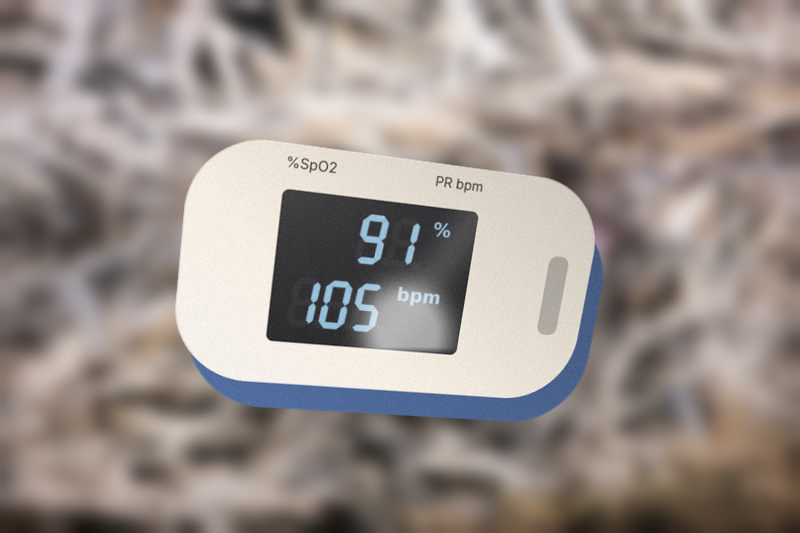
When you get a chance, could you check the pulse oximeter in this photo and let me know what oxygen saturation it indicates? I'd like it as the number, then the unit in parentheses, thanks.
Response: 91 (%)
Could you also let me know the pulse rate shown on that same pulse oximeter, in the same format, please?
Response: 105 (bpm)
